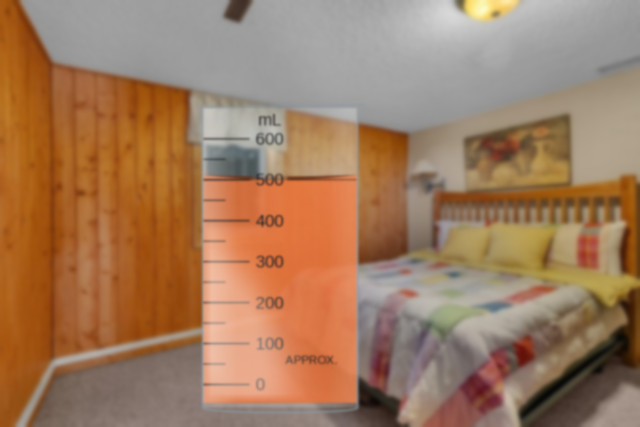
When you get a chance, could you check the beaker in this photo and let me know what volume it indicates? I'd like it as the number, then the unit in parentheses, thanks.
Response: 500 (mL)
